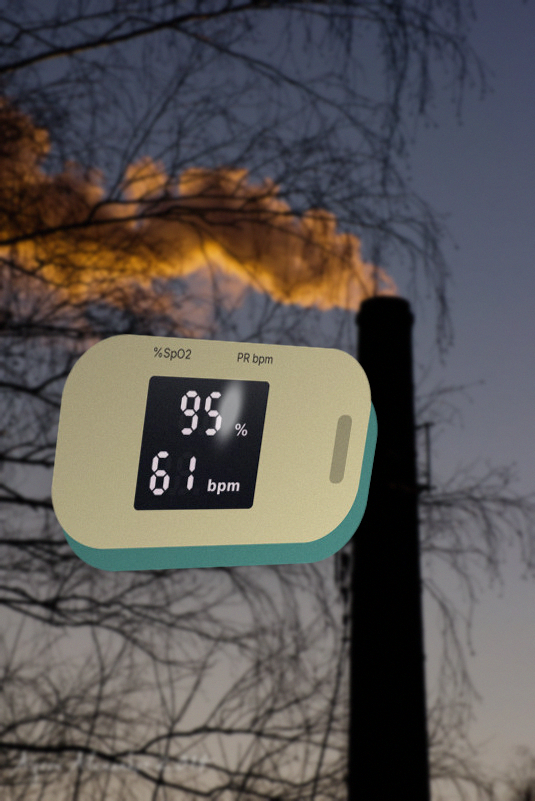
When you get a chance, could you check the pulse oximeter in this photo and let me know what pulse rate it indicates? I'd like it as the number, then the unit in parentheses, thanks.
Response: 61 (bpm)
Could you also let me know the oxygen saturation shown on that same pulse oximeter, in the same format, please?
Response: 95 (%)
